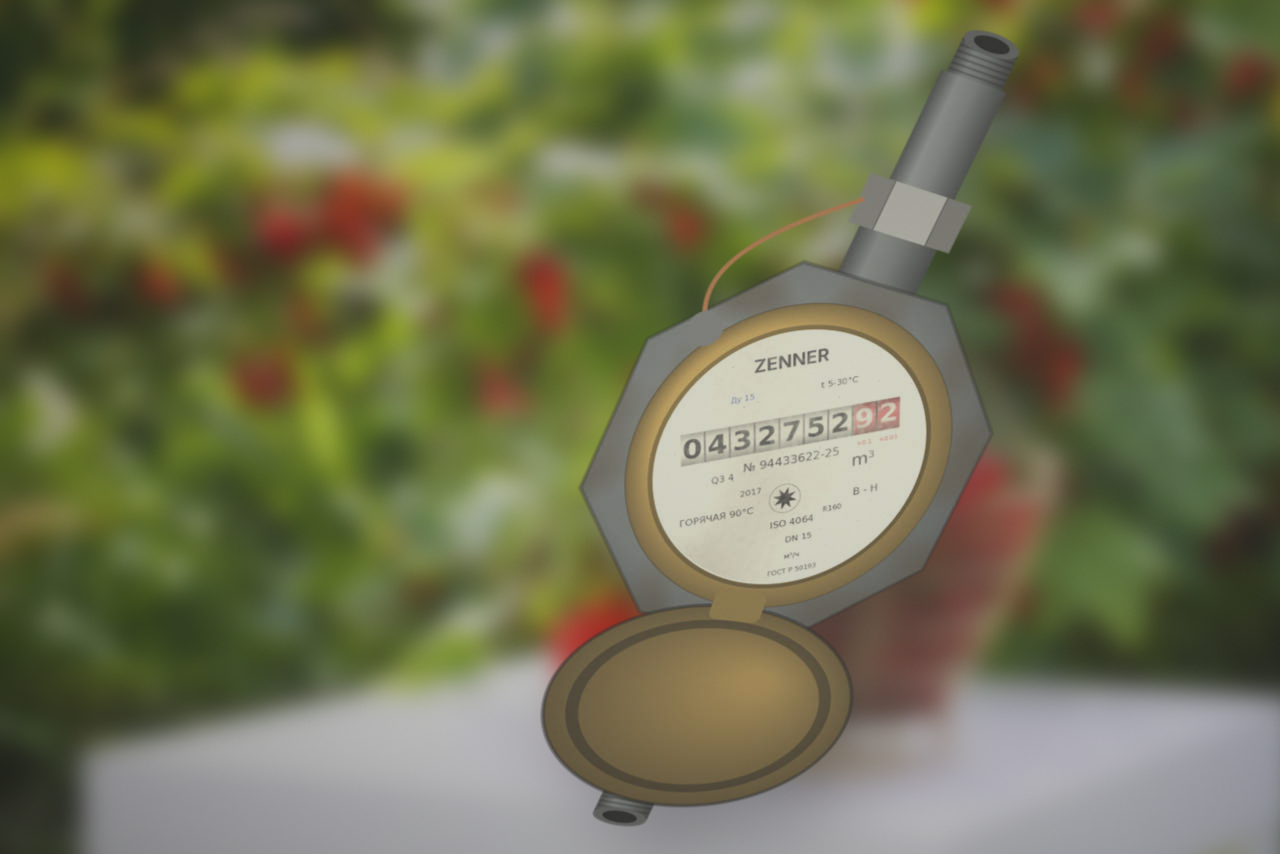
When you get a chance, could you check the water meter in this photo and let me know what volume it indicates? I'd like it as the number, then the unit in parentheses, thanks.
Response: 432752.92 (m³)
